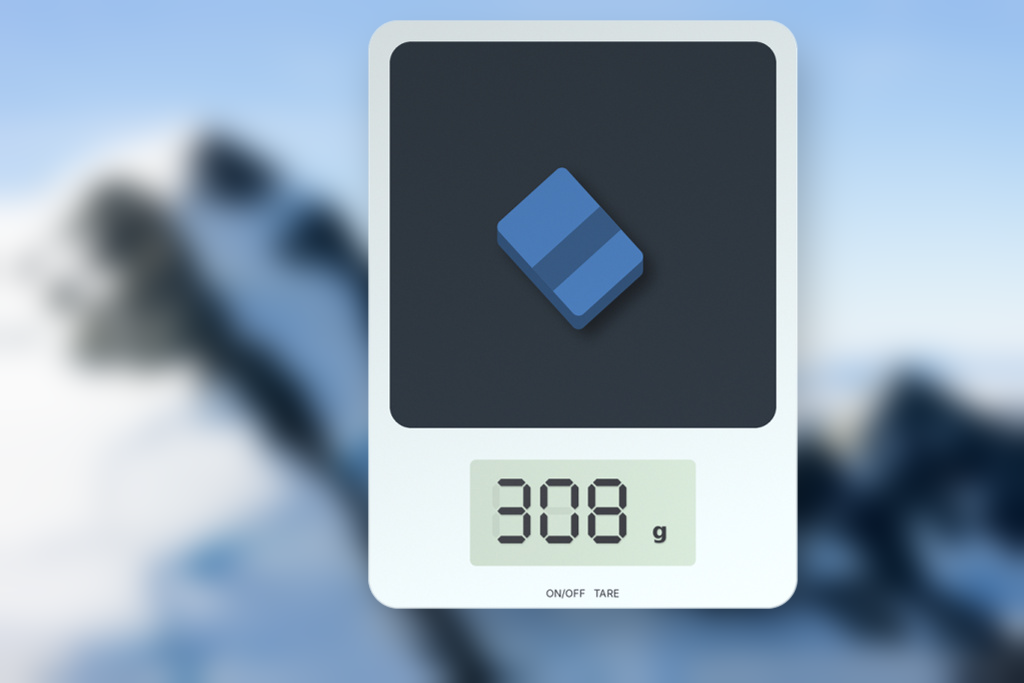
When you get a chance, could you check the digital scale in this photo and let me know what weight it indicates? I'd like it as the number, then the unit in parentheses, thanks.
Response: 308 (g)
